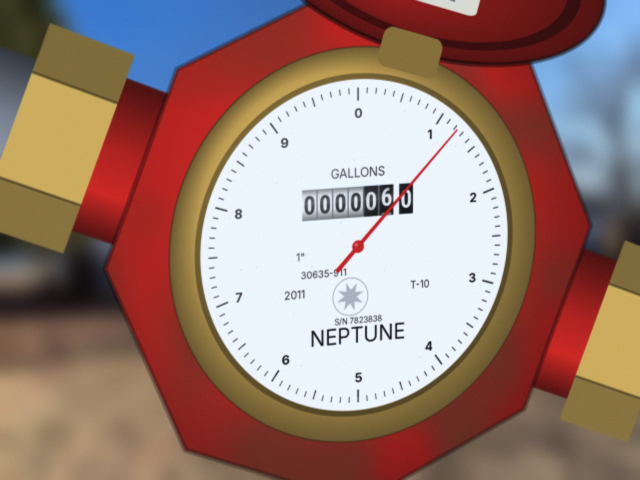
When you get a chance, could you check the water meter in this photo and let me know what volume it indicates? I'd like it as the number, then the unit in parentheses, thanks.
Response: 61.2 (gal)
